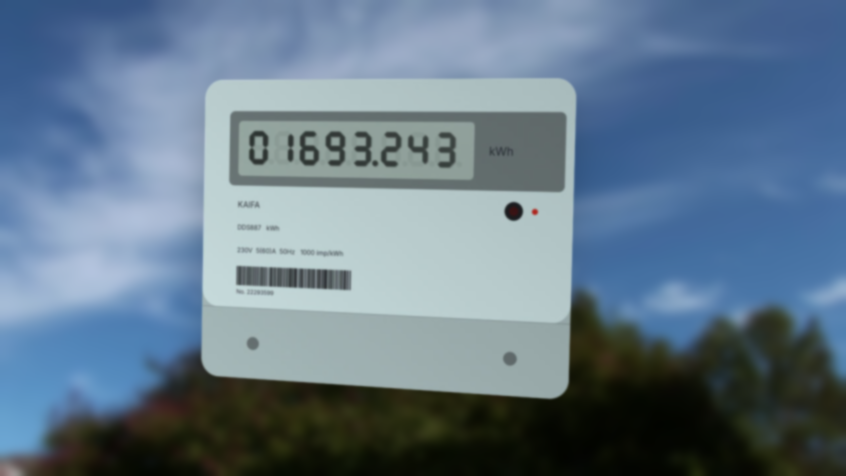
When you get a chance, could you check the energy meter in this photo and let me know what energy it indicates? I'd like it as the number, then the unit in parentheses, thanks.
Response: 1693.243 (kWh)
